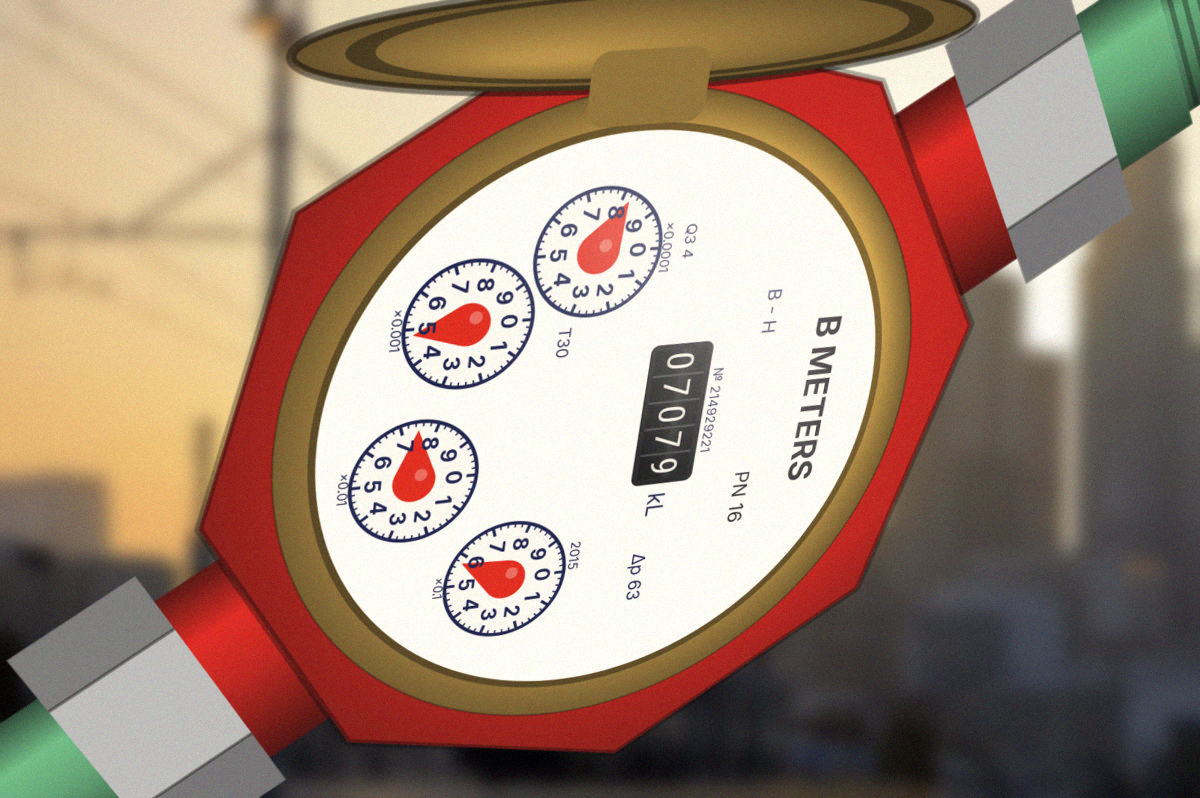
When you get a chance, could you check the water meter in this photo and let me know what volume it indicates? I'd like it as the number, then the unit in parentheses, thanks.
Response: 7079.5748 (kL)
